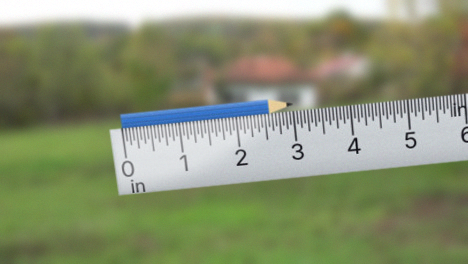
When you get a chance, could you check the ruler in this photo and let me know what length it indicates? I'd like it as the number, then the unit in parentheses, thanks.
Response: 3 (in)
